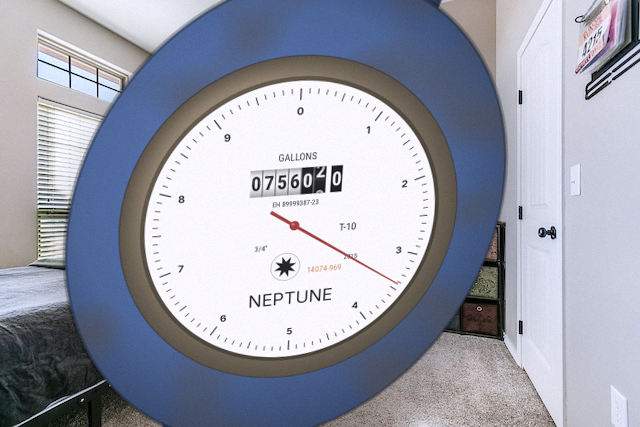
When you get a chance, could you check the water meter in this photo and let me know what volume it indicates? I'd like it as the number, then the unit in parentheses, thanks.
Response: 756023.4 (gal)
